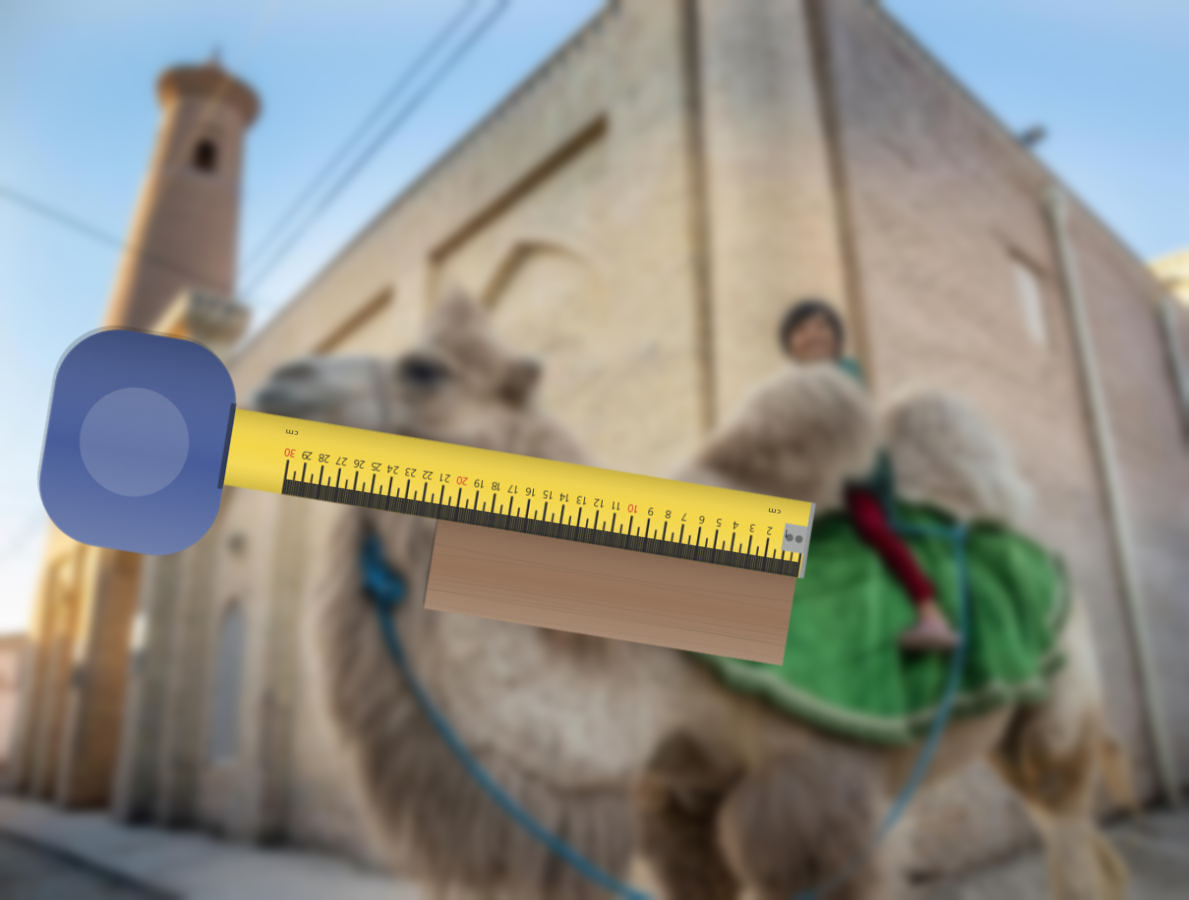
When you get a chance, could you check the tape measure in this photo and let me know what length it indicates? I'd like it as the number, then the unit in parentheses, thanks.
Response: 21 (cm)
